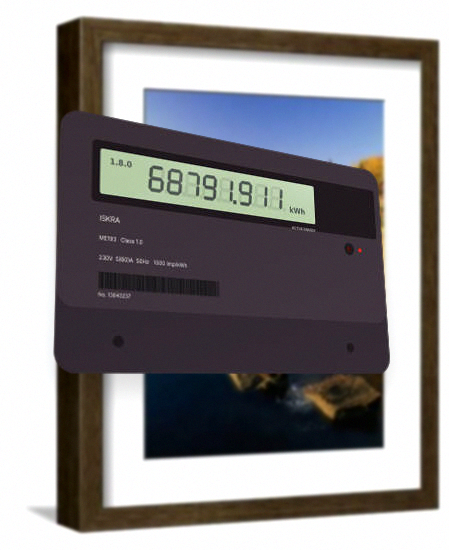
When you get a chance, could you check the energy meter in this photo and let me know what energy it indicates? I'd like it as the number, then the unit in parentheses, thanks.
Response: 68791.911 (kWh)
